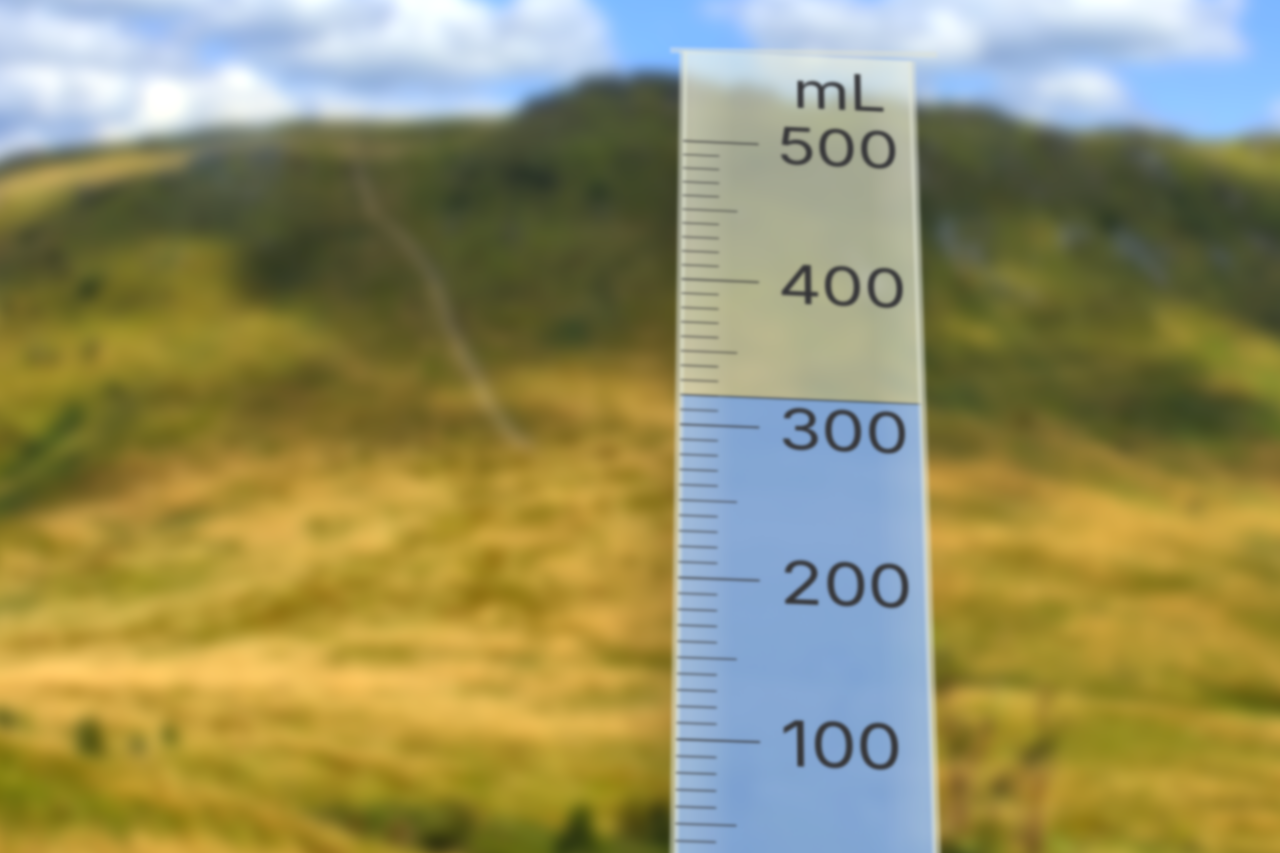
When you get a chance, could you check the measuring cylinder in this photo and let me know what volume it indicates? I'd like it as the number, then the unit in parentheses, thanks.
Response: 320 (mL)
